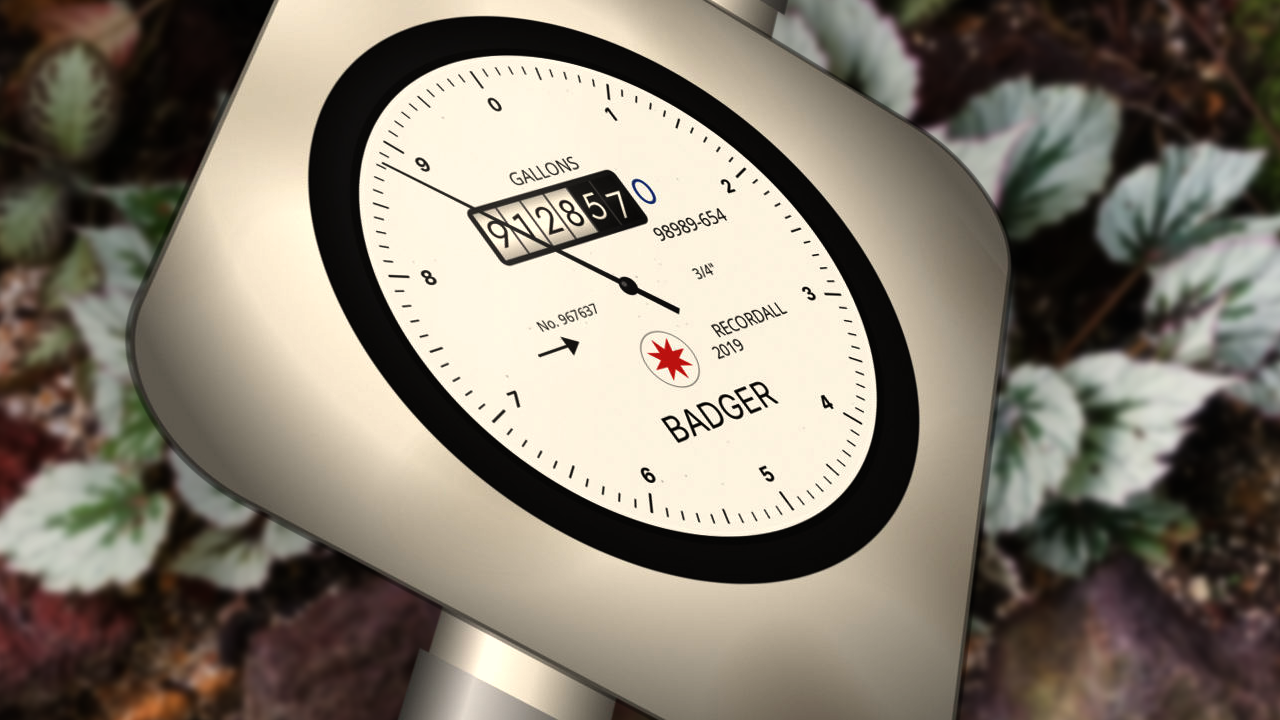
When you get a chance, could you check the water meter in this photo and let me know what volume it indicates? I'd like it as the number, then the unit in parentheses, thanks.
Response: 9128568.8 (gal)
